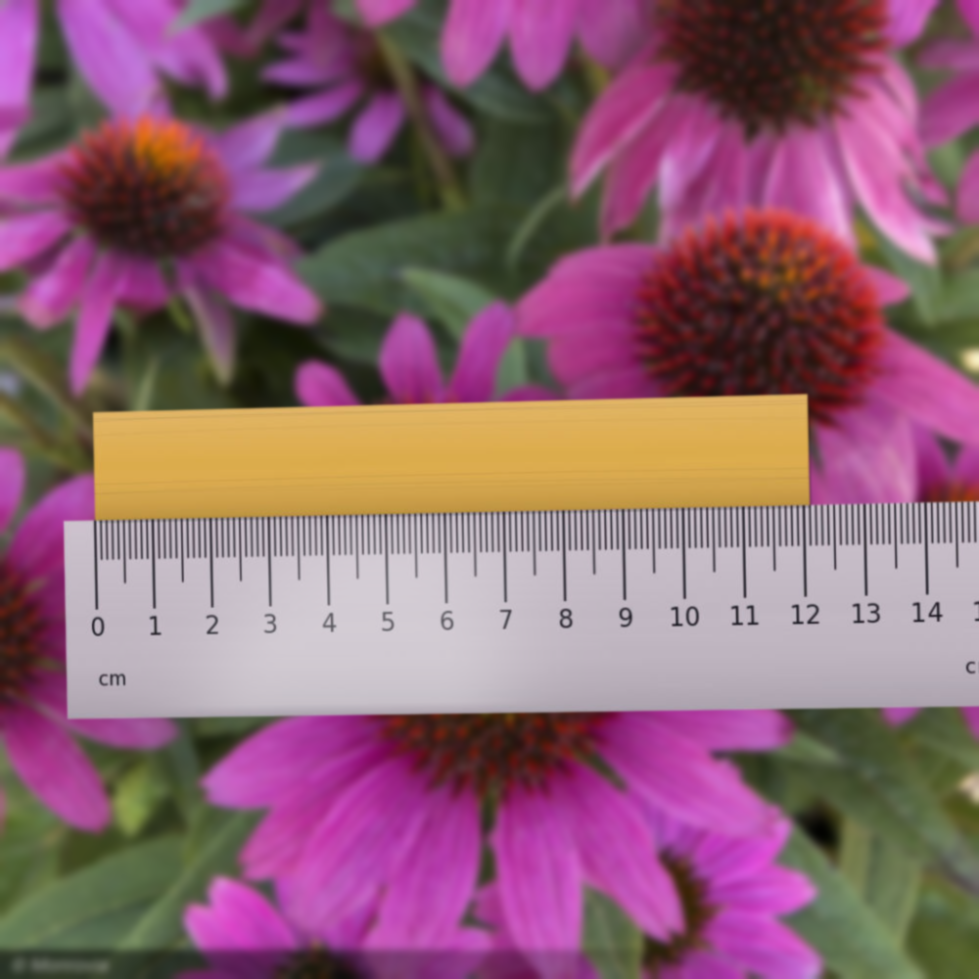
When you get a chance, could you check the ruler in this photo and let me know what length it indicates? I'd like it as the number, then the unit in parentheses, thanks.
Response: 12.1 (cm)
